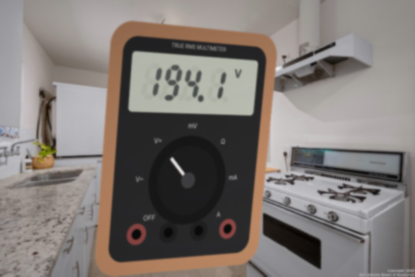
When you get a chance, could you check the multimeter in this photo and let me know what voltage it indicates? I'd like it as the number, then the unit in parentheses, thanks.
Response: 194.1 (V)
